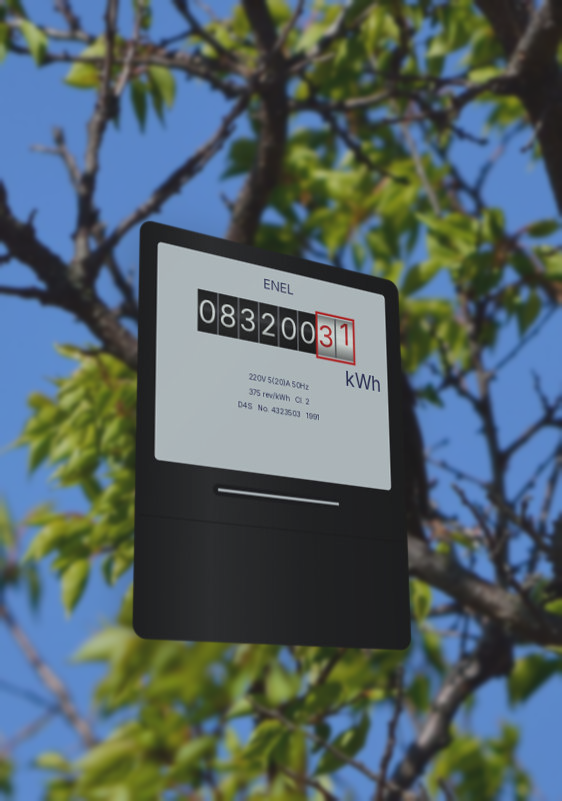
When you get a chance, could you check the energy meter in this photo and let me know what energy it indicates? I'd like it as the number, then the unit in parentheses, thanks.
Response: 83200.31 (kWh)
